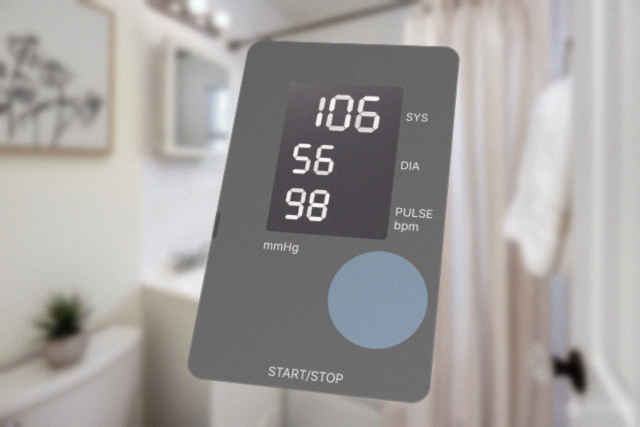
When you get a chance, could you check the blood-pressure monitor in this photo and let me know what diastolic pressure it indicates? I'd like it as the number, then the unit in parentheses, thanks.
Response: 56 (mmHg)
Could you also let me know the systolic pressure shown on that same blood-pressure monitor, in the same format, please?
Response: 106 (mmHg)
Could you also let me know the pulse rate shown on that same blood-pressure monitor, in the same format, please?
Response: 98 (bpm)
